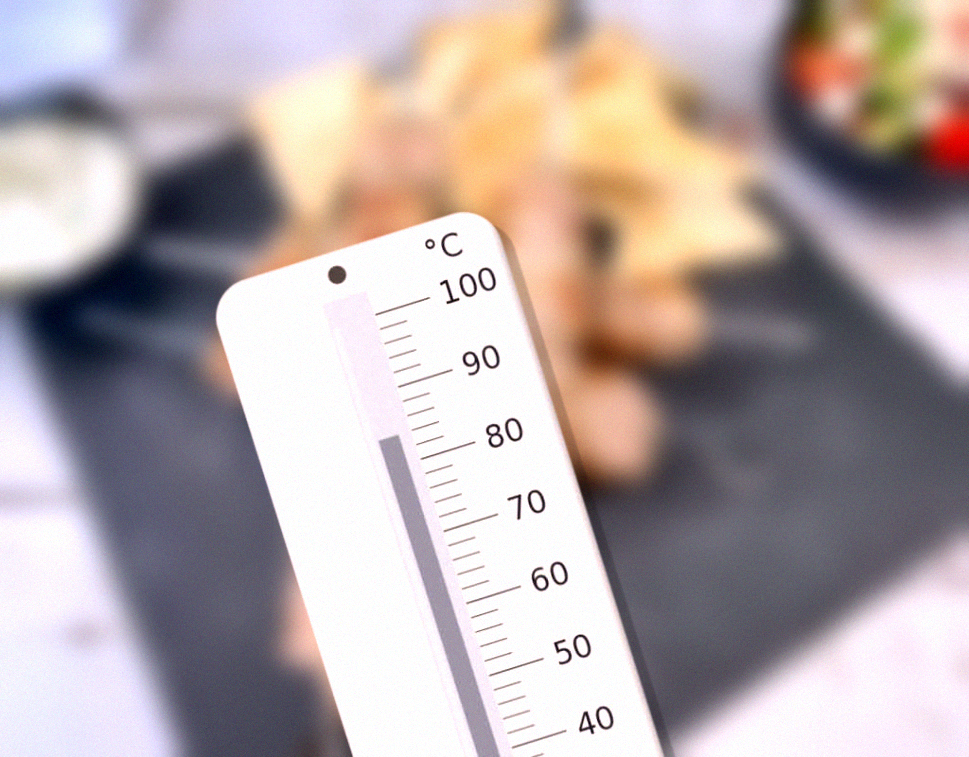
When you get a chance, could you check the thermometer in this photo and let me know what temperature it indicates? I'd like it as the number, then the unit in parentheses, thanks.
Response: 84 (°C)
